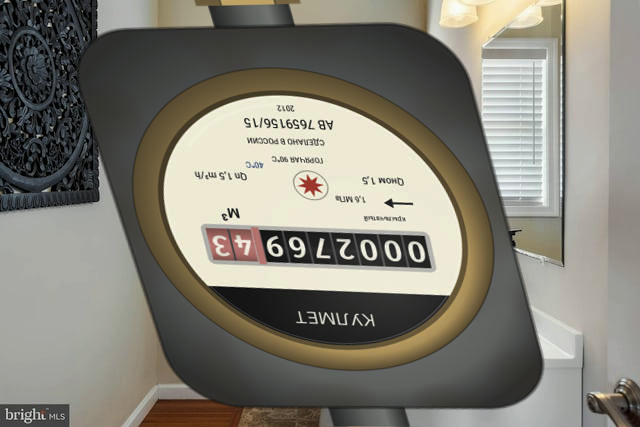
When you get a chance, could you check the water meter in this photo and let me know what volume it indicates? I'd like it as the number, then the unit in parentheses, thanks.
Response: 2769.43 (m³)
